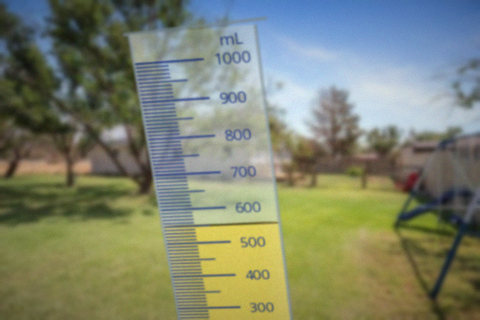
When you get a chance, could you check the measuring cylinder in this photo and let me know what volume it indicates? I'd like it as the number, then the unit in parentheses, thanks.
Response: 550 (mL)
